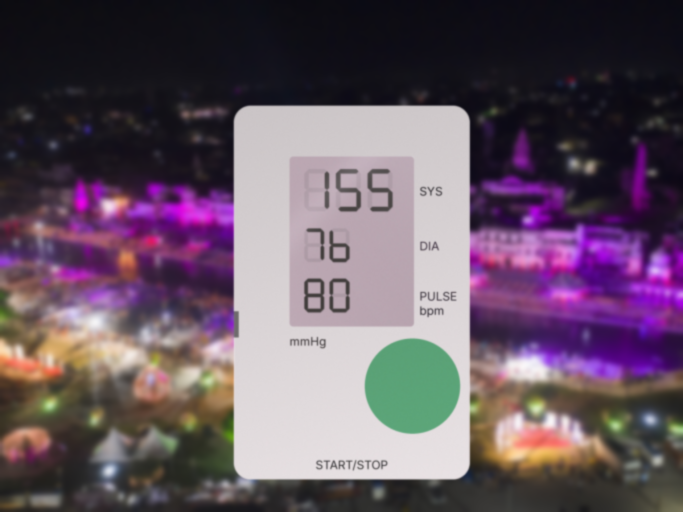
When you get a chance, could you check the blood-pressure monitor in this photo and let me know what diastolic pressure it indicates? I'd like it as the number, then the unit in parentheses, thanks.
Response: 76 (mmHg)
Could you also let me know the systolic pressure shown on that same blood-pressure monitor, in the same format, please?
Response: 155 (mmHg)
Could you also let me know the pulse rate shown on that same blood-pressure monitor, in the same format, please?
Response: 80 (bpm)
